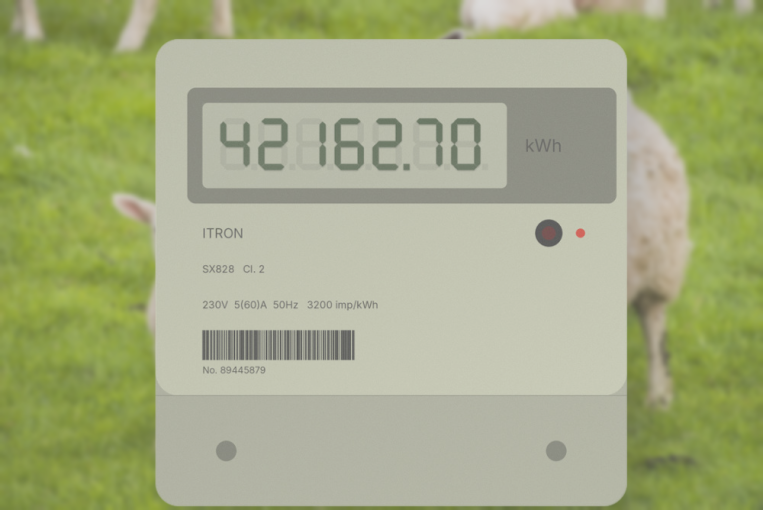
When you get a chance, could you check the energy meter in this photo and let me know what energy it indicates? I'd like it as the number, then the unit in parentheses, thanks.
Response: 42162.70 (kWh)
